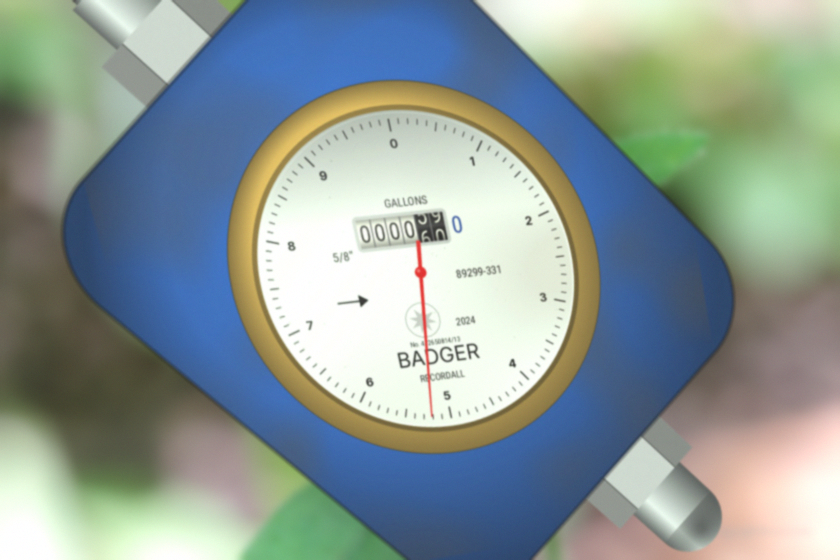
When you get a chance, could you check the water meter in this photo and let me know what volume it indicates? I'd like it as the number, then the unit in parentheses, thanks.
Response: 595.2 (gal)
